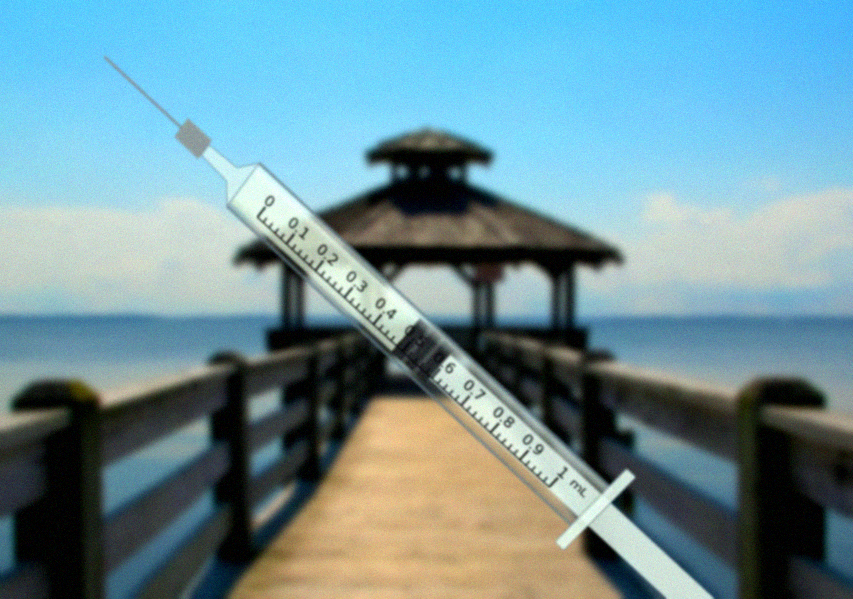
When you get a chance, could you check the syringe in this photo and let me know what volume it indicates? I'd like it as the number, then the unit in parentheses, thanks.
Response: 0.48 (mL)
